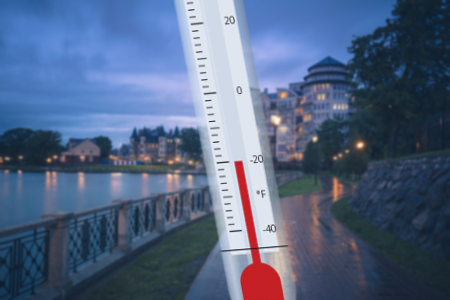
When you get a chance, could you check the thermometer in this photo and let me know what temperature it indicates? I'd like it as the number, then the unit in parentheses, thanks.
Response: -20 (°F)
